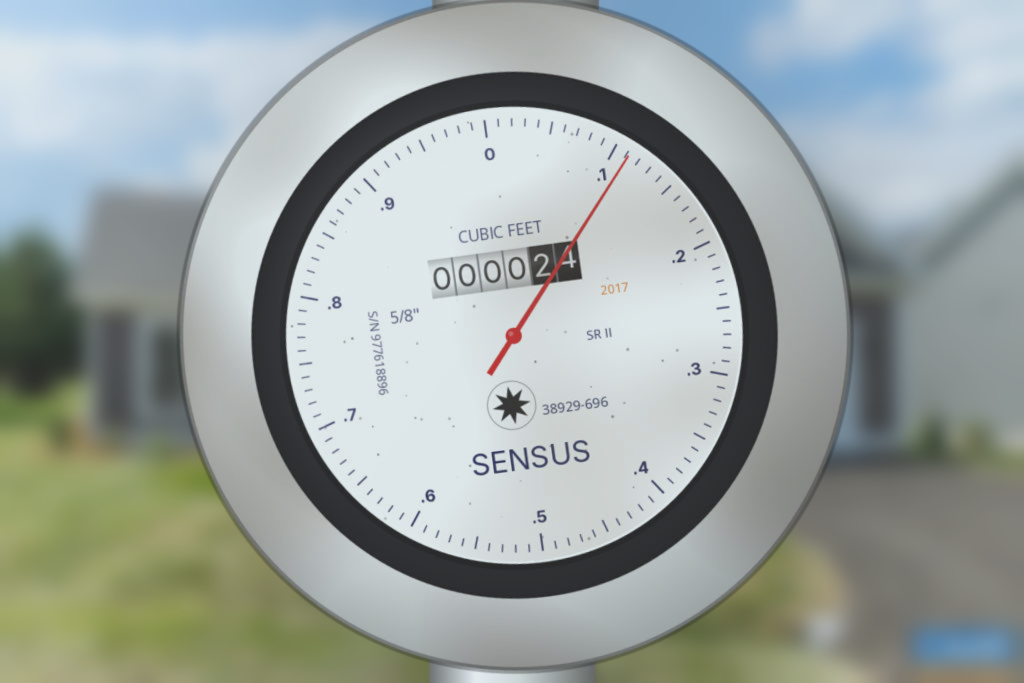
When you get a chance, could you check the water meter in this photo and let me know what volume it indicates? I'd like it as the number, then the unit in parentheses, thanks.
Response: 24.11 (ft³)
